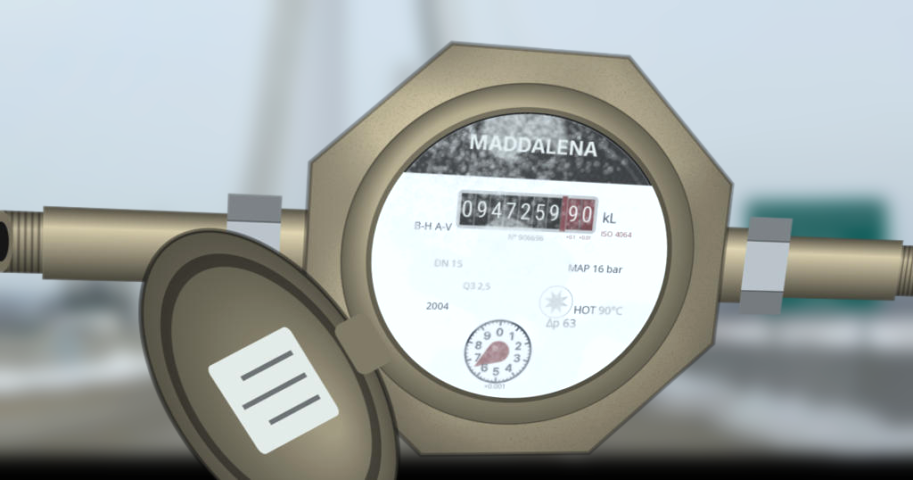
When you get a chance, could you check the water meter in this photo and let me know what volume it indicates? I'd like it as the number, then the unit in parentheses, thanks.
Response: 947259.906 (kL)
